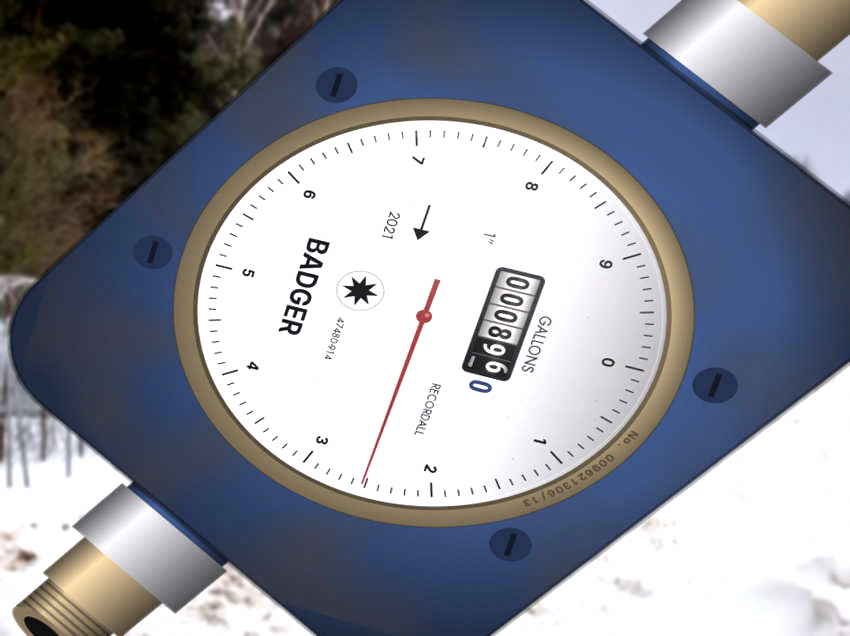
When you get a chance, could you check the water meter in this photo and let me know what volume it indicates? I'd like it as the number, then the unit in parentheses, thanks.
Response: 8962.5 (gal)
